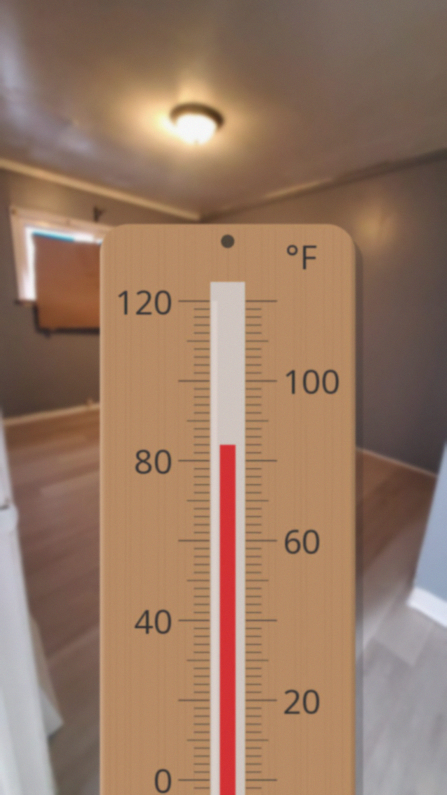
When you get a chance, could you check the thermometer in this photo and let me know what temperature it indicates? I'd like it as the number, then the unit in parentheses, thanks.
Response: 84 (°F)
